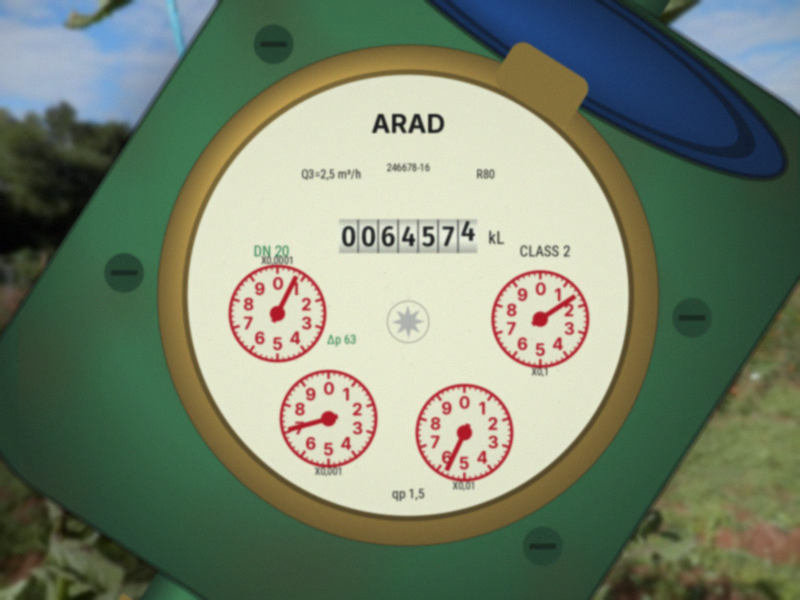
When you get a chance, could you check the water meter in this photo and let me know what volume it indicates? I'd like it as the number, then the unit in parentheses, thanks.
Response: 64574.1570 (kL)
